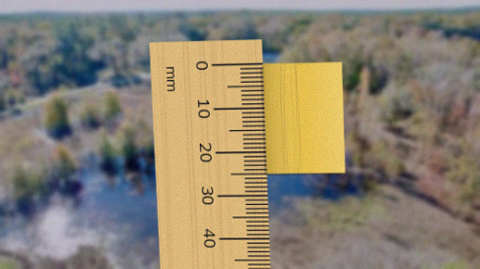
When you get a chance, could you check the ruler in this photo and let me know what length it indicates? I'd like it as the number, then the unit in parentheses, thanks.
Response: 25 (mm)
